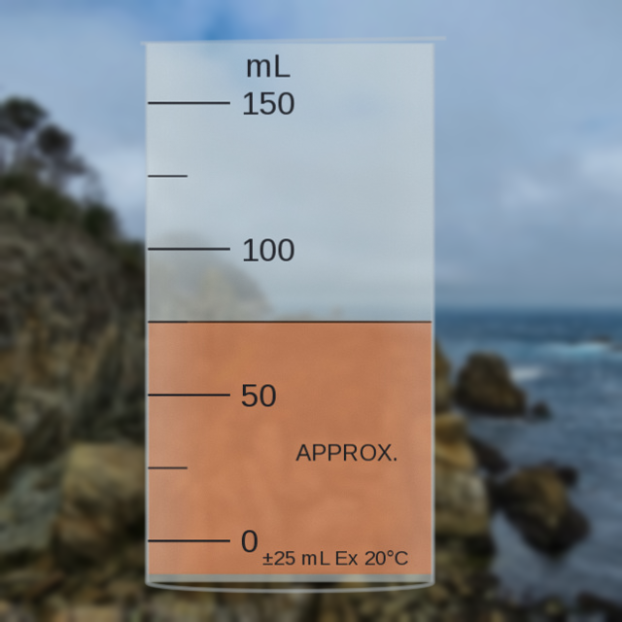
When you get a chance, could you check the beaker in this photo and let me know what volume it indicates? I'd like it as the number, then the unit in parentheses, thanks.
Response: 75 (mL)
